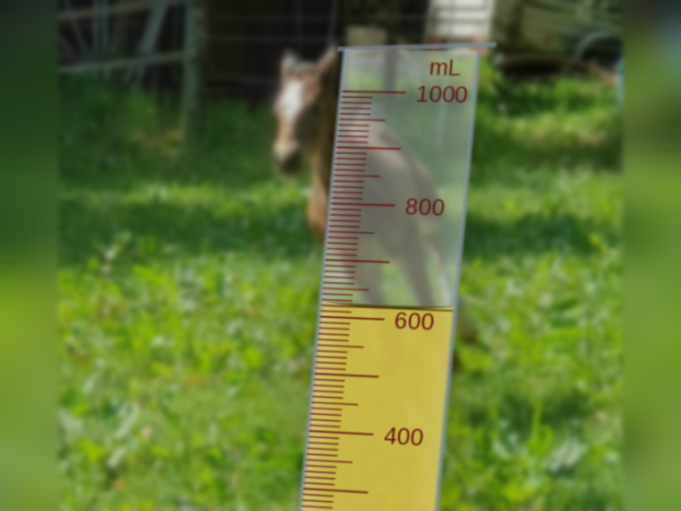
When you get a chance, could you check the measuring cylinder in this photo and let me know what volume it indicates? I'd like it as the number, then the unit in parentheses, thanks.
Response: 620 (mL)
